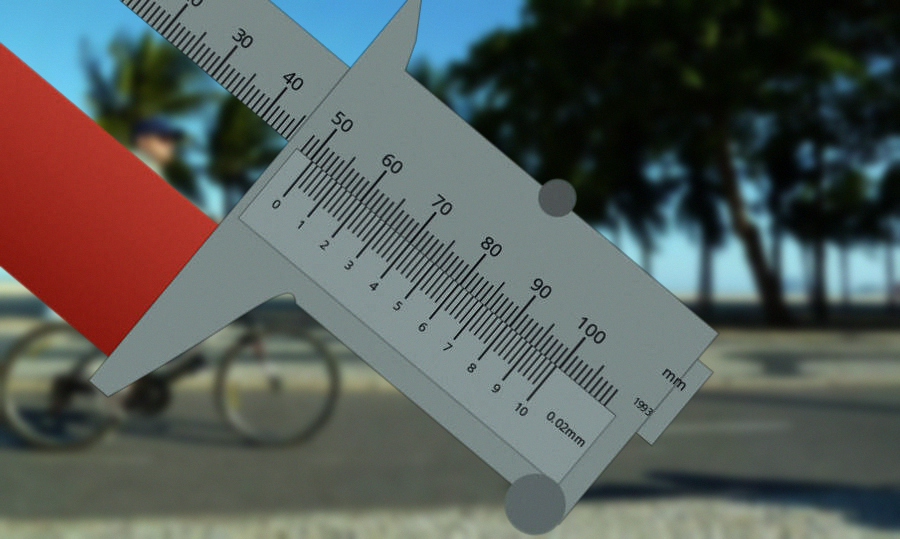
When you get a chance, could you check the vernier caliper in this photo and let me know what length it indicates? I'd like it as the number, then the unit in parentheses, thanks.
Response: 50.4 (mm)
